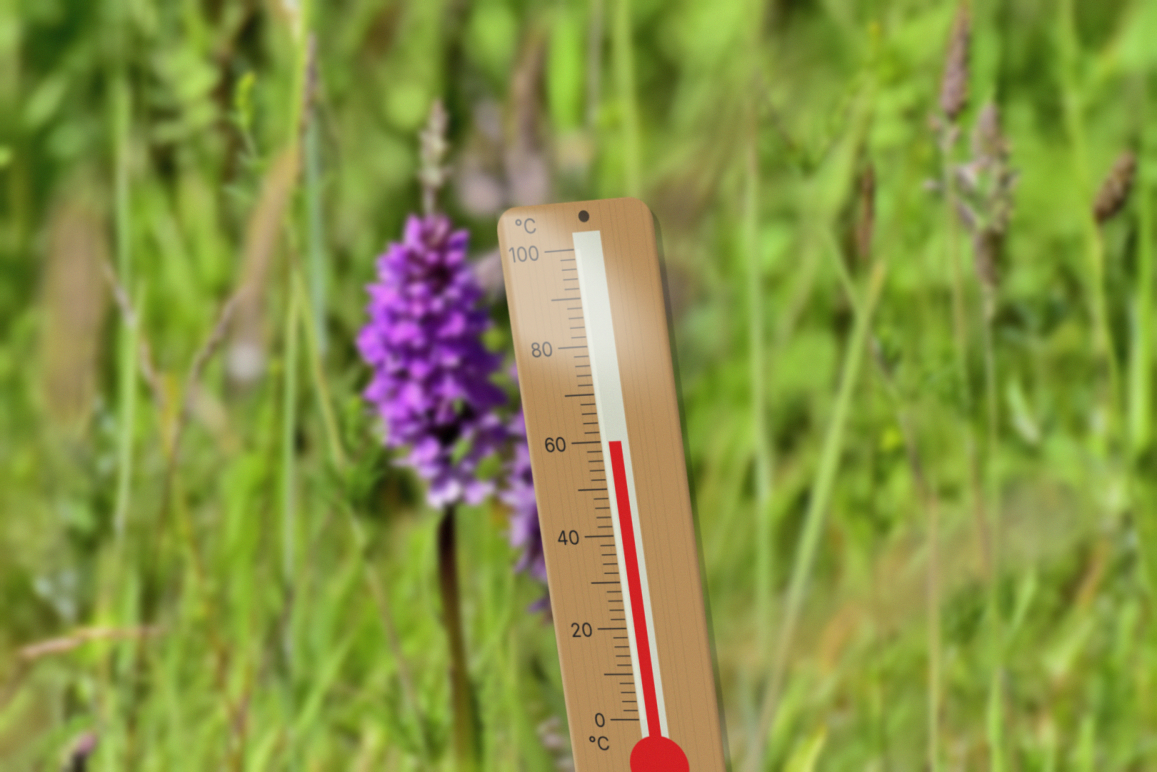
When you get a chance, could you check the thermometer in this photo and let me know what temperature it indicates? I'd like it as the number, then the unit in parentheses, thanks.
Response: 60 (°C)
